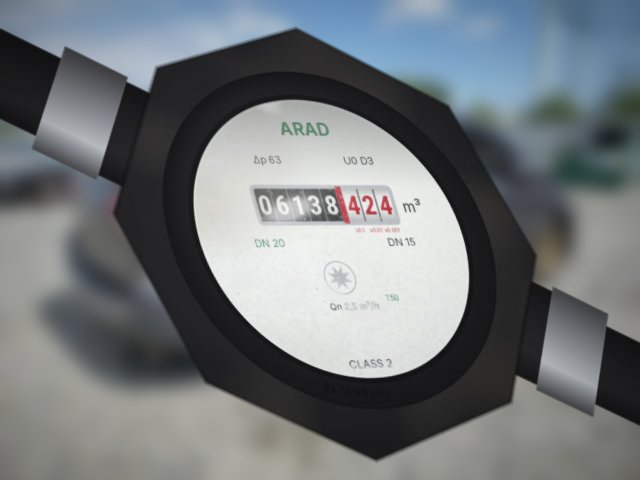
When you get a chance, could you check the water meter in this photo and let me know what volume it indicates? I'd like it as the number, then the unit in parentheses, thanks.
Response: 6138.424 (m³)
